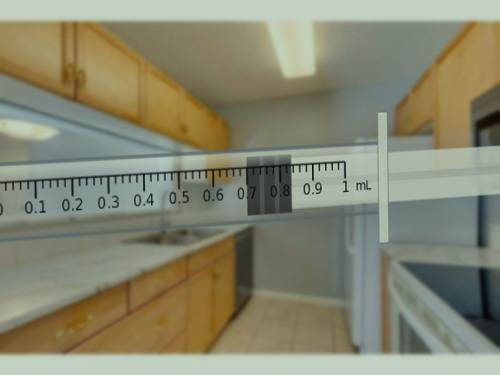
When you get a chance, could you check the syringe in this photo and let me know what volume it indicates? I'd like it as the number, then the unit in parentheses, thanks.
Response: 0.7 (mL)
